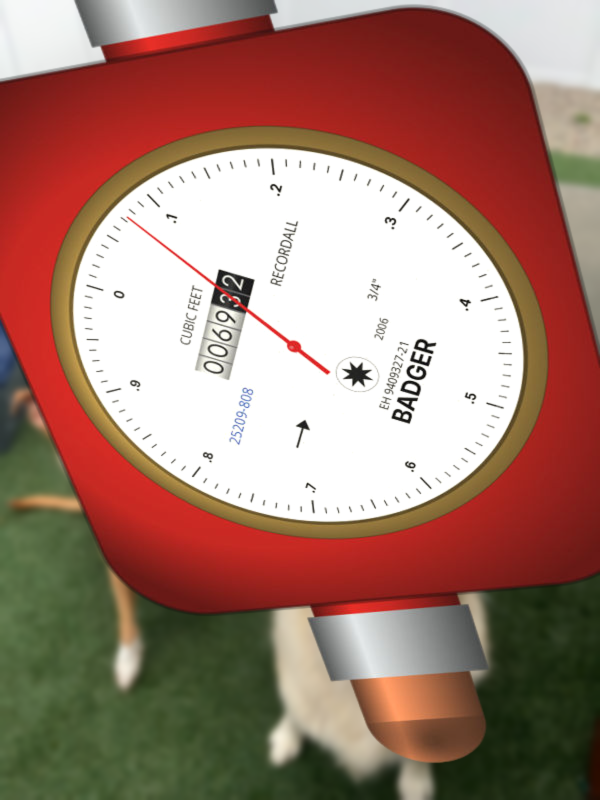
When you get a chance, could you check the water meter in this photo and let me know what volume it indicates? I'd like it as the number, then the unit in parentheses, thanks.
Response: 6932.07 (ft³)
